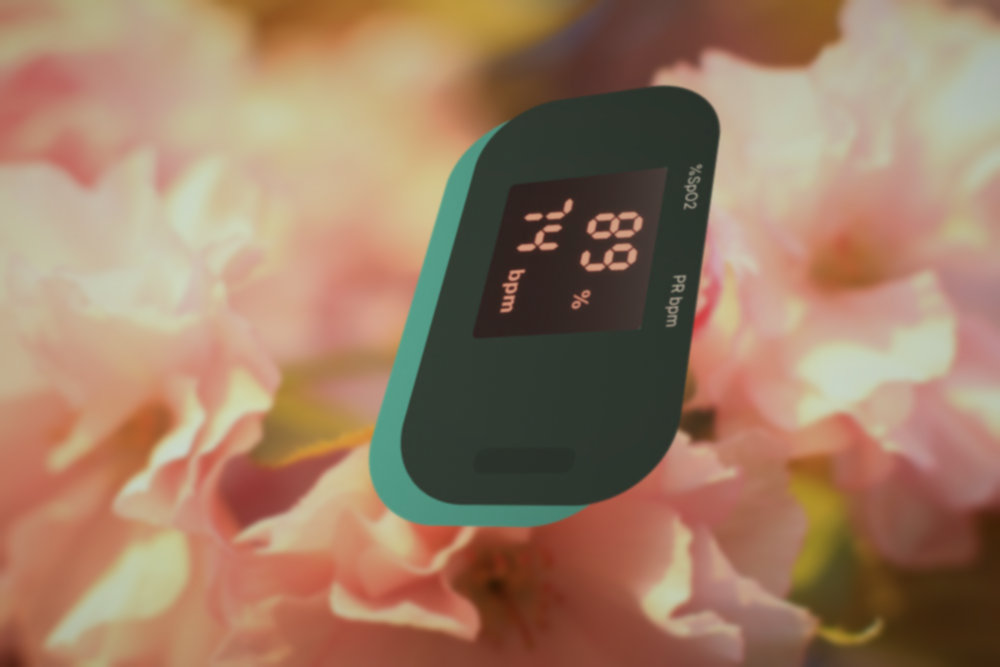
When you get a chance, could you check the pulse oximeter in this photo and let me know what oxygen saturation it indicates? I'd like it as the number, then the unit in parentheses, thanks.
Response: 89 (%)
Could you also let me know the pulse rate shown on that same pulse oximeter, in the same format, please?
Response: 74 (bpm)
